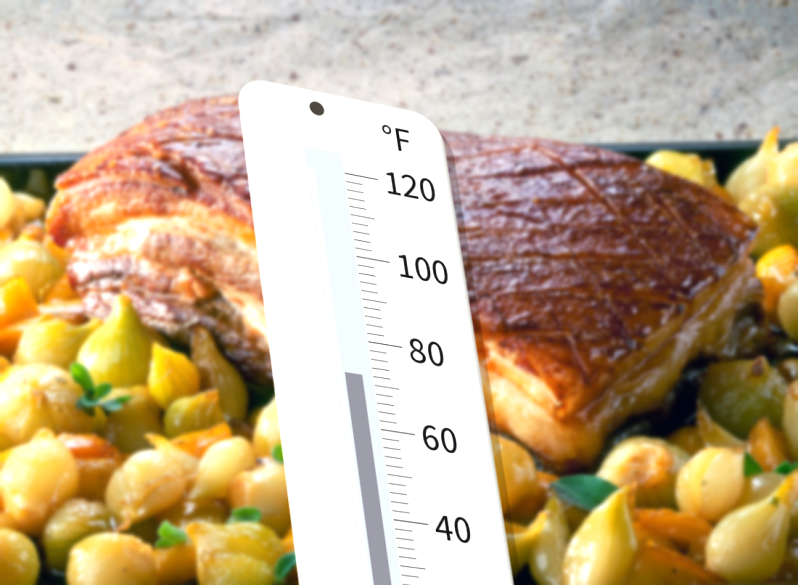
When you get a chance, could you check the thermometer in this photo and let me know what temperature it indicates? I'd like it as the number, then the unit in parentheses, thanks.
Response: 72 (°F)
